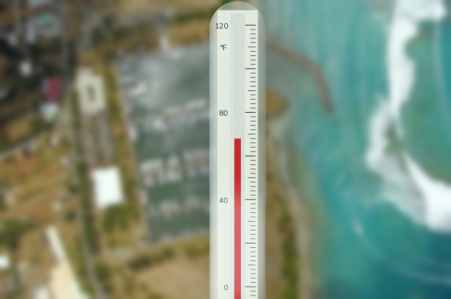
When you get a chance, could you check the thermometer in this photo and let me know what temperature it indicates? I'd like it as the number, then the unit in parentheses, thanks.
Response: 68 (°F)
